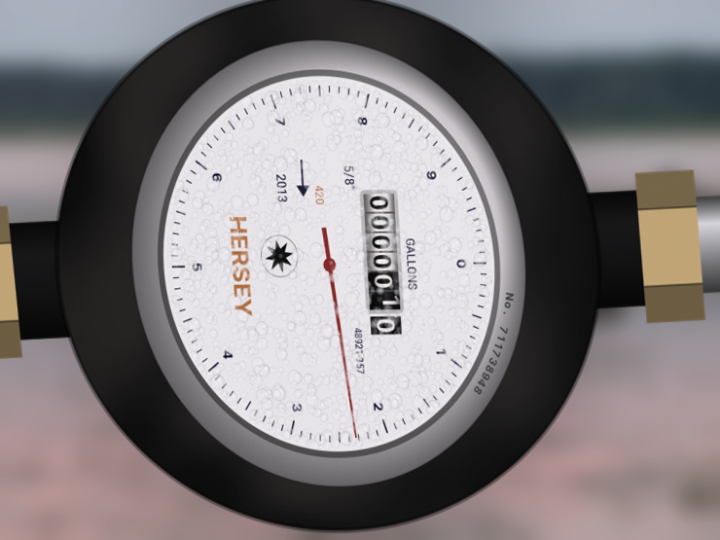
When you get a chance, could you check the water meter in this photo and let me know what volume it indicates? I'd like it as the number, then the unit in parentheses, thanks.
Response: 12.3 (gal)
